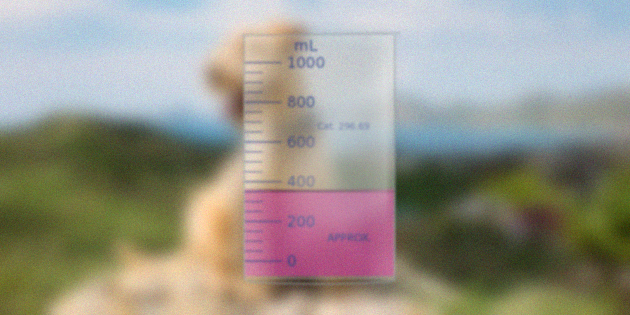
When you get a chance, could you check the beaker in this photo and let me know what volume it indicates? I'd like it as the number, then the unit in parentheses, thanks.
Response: 350 (mL)
